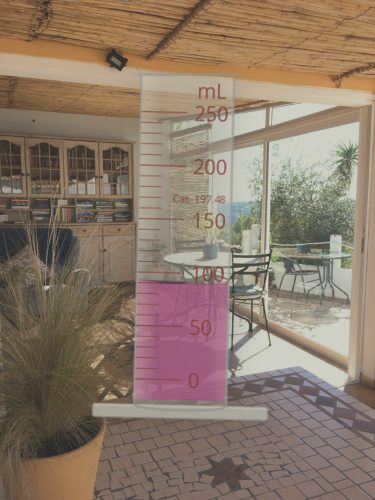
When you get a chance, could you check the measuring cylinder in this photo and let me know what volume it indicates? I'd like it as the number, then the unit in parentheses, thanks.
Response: 90 (mL)
